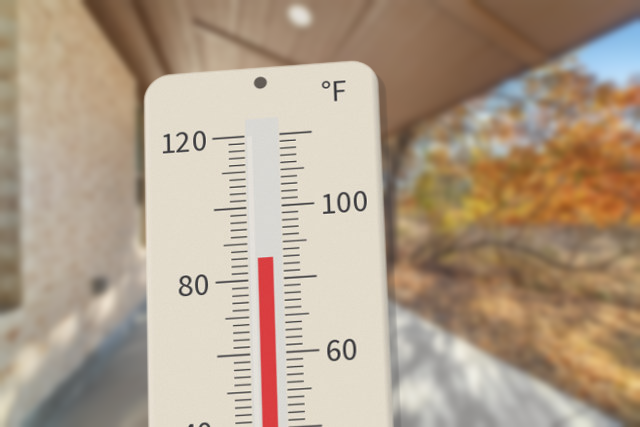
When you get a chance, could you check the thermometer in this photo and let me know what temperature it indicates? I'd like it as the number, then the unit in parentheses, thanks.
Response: 86 (°F)
